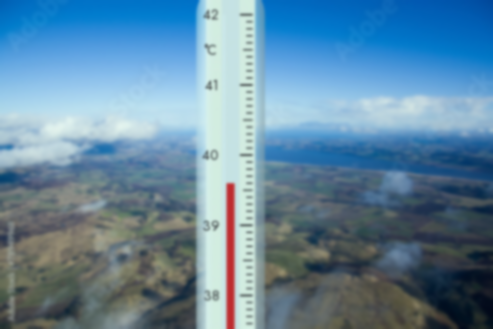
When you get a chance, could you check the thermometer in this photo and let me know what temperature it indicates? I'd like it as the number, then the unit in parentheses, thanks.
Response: 39.6 (°C)
